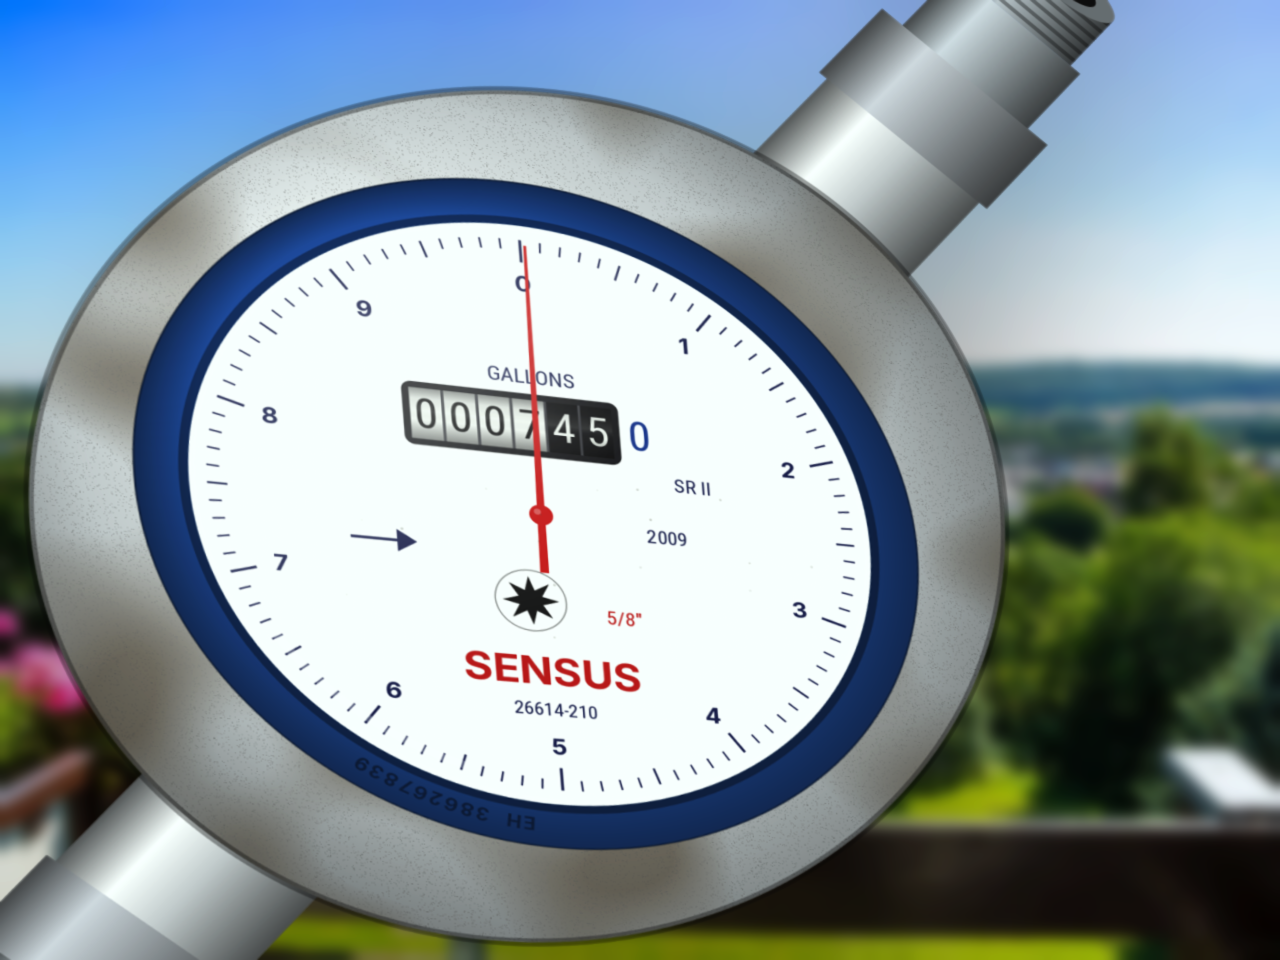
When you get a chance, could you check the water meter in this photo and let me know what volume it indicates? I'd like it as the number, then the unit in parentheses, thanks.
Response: 7450.0 (gal)
